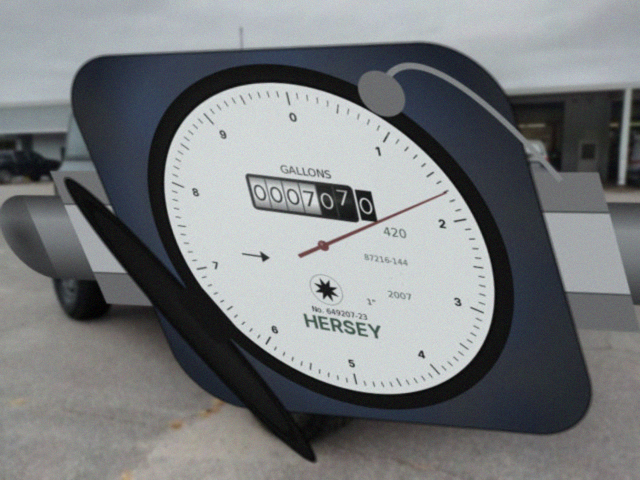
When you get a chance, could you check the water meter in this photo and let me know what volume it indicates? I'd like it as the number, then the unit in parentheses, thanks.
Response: 7071.7 (gal)
